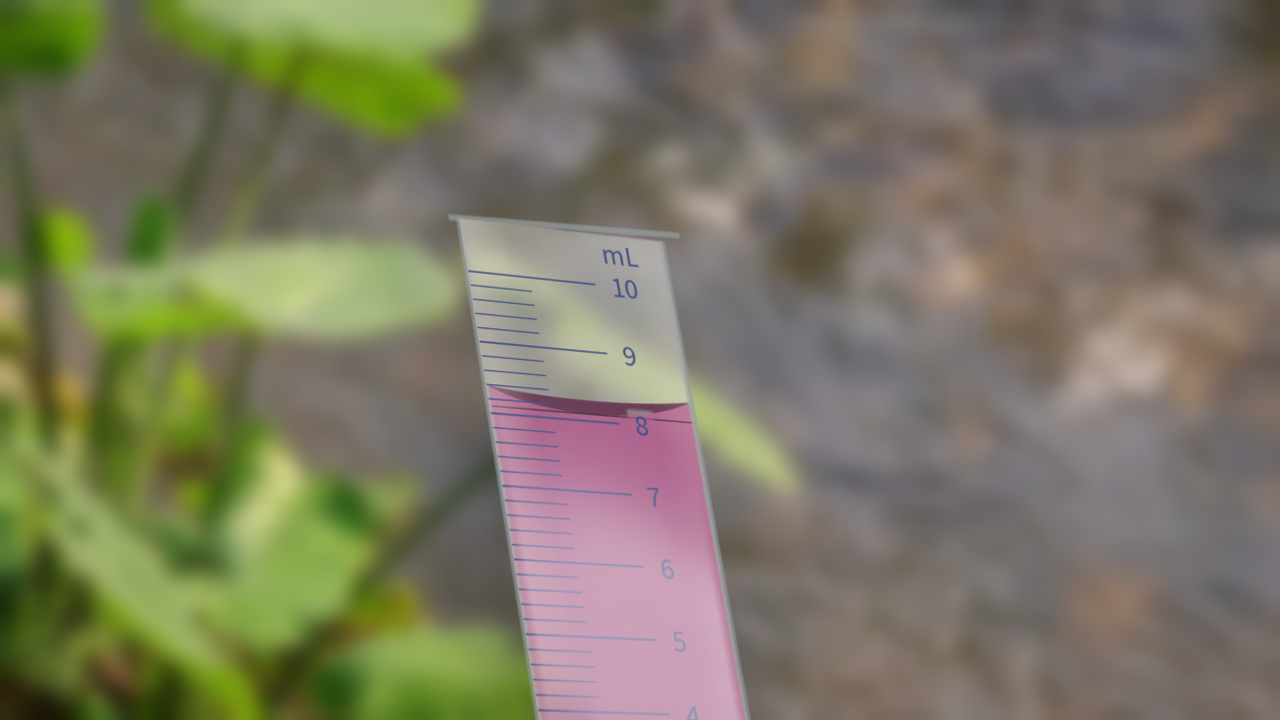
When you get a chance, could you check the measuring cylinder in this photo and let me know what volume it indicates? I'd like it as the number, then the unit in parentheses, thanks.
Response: 8.1 (mL)
